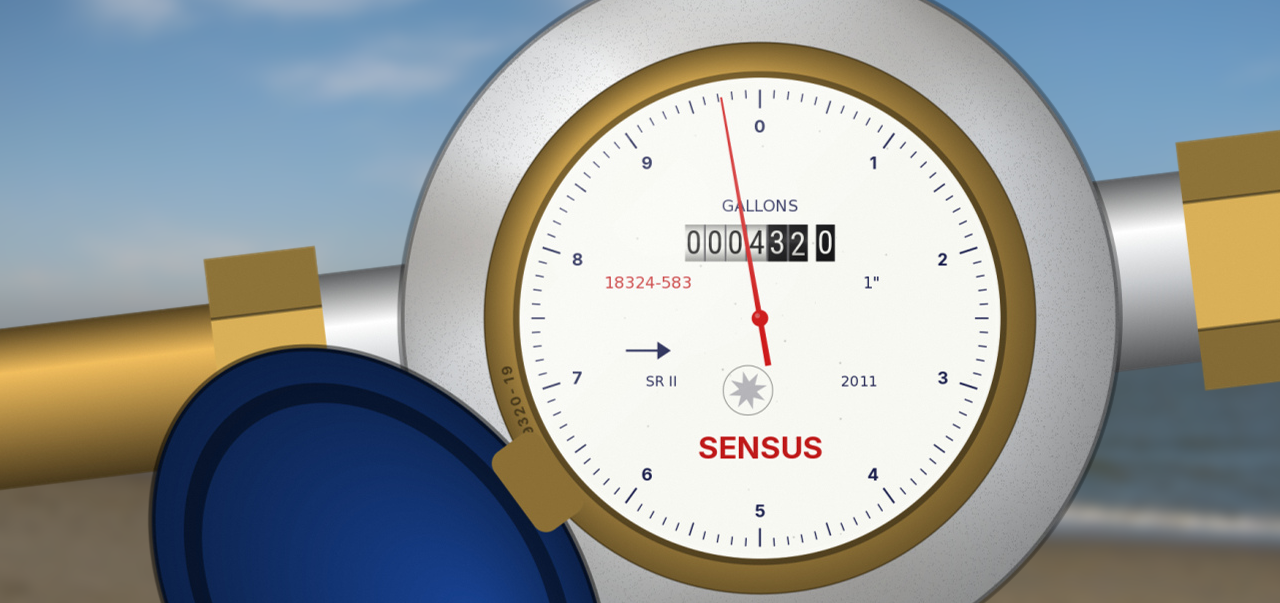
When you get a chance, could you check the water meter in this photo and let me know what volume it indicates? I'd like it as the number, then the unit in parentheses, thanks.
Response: 4319.7 (gal)
